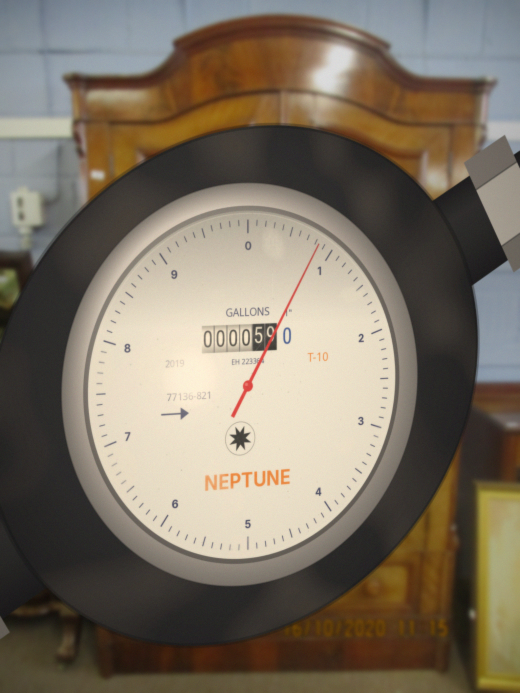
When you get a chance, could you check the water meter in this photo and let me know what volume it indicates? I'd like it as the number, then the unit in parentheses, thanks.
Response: 590.8 (gal)
